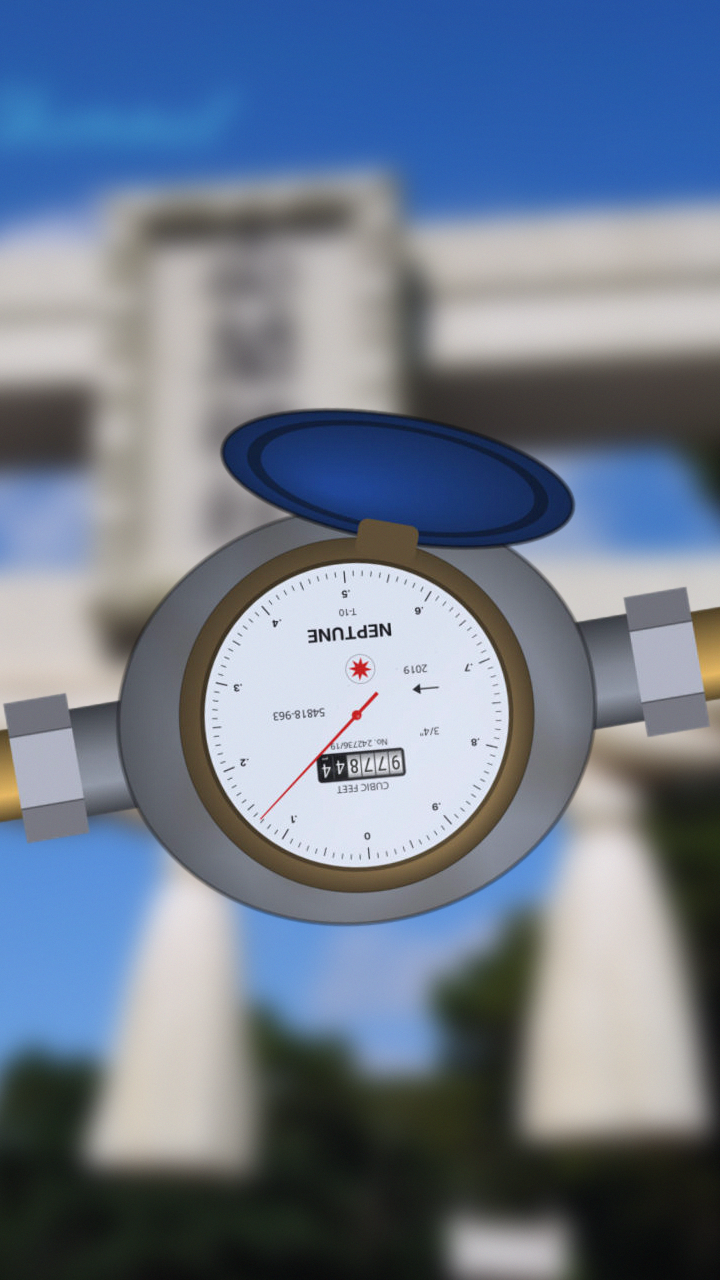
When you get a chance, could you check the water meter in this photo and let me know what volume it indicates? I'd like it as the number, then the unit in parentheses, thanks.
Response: 977844.13 (ft³)
